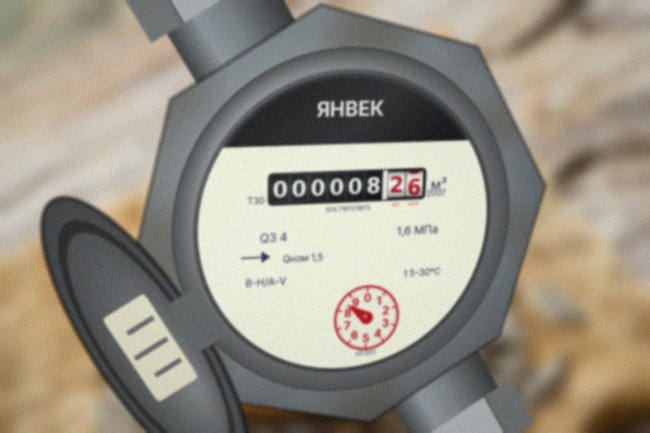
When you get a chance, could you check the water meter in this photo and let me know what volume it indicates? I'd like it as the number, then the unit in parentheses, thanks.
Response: 8.258 (m³)
